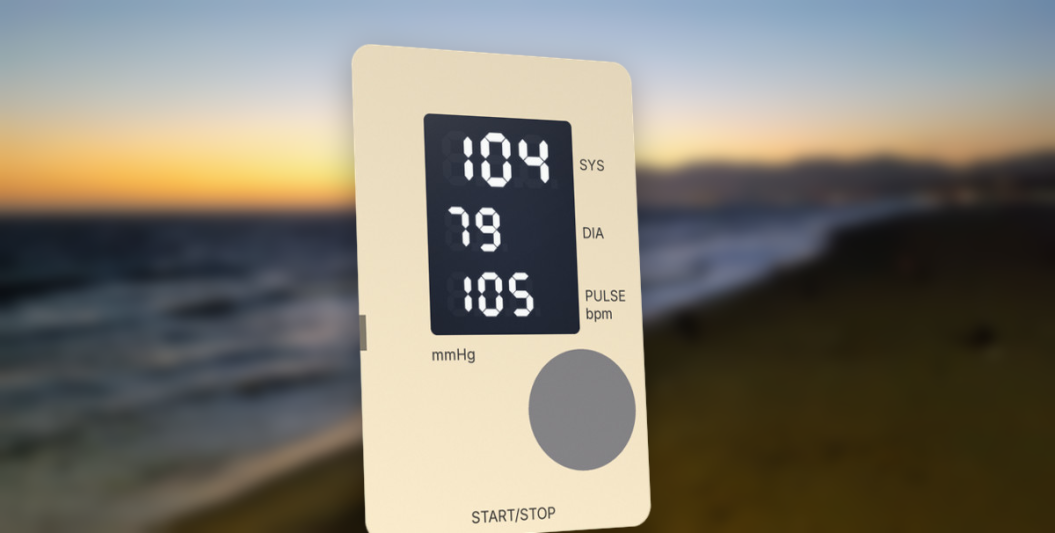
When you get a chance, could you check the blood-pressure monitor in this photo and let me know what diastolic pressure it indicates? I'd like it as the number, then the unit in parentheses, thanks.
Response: 79 (mmHg)
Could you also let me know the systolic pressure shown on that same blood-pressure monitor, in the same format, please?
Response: 104 (mmHg)
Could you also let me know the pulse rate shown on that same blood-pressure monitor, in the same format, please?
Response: 105 (bpm)
